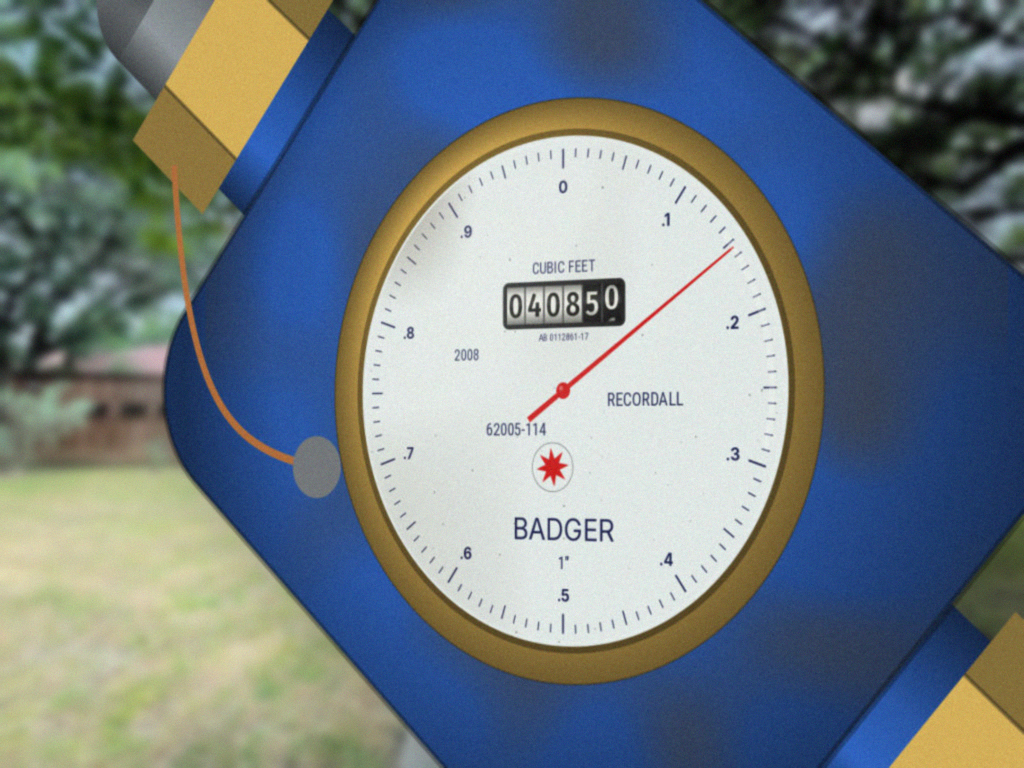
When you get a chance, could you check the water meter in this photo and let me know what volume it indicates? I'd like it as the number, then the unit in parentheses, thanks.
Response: 40850.15 (ft³)
